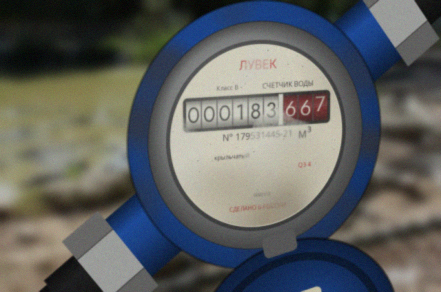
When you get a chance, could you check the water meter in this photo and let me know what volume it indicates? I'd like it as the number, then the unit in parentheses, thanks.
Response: 183.667 (m³)
